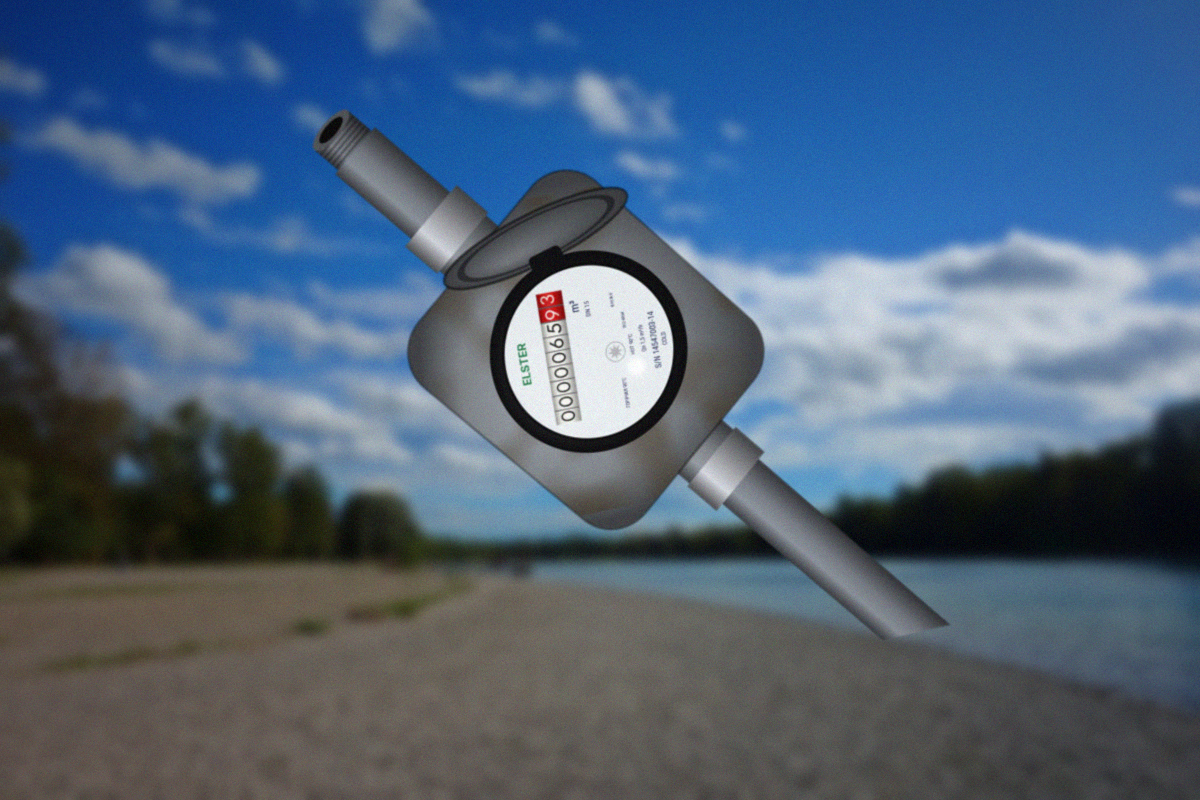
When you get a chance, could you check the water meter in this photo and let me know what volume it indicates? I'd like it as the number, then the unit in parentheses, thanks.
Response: 65.93 (m³)
